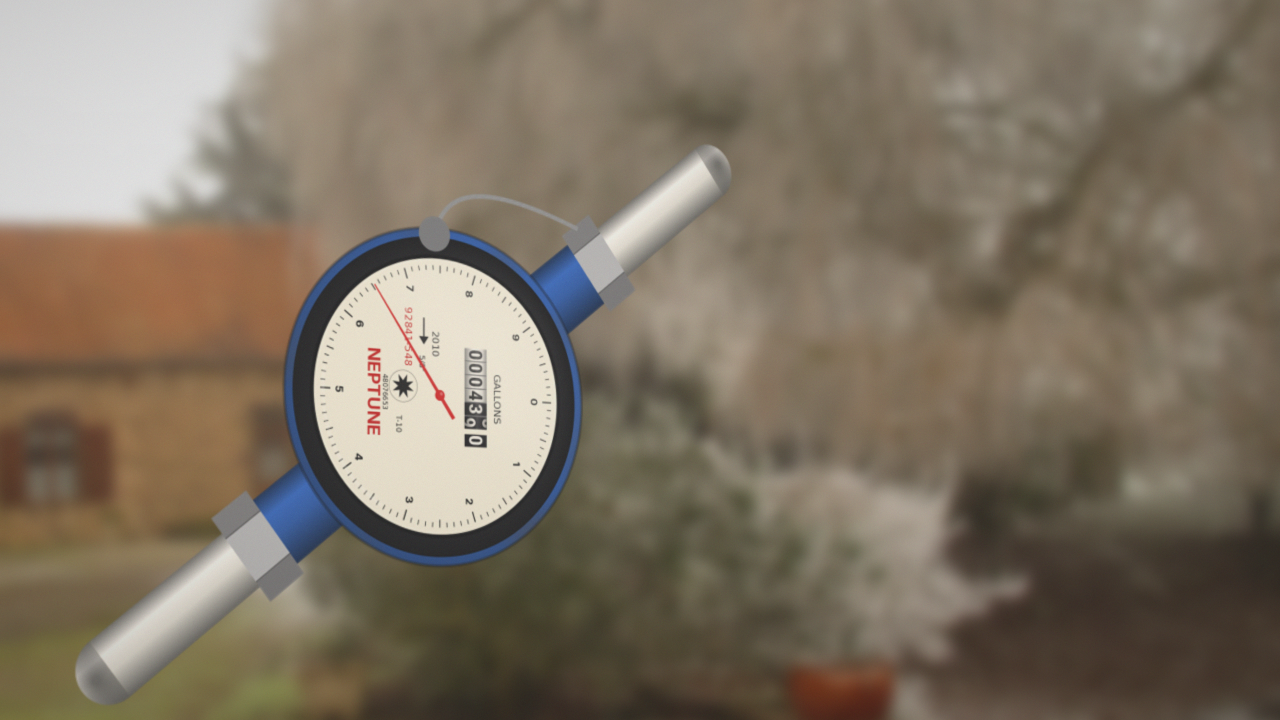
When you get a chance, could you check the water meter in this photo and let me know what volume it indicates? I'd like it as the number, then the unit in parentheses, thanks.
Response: 4386.5 (gal)
